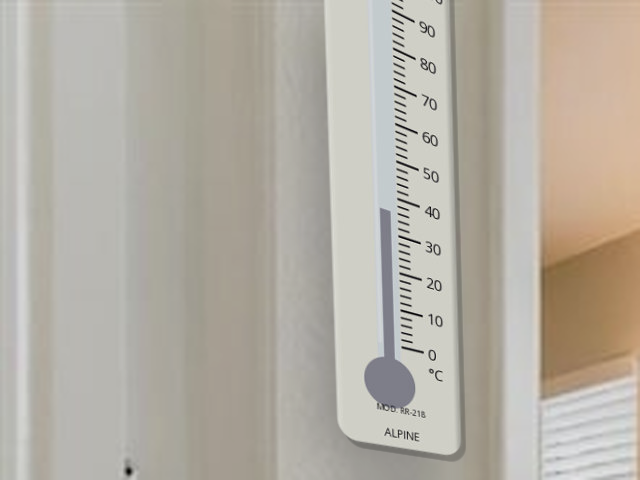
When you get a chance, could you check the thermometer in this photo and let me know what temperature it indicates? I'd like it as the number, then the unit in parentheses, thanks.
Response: 36 (°C)
